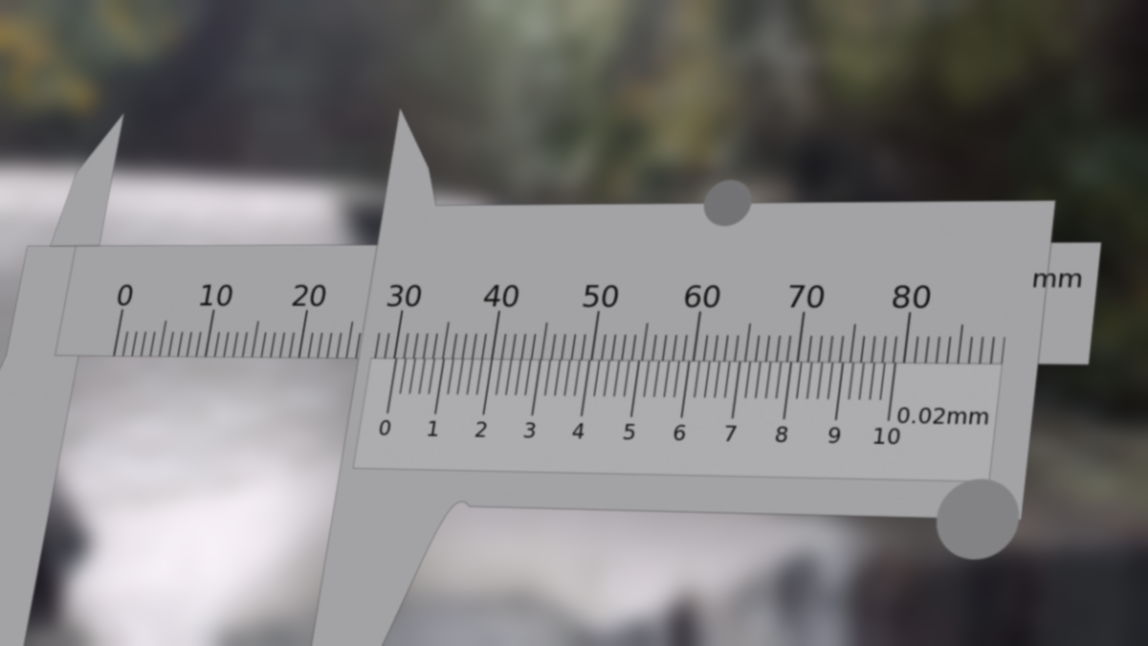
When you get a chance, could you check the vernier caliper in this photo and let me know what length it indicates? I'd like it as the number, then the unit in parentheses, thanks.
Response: 30.2 (mm)
